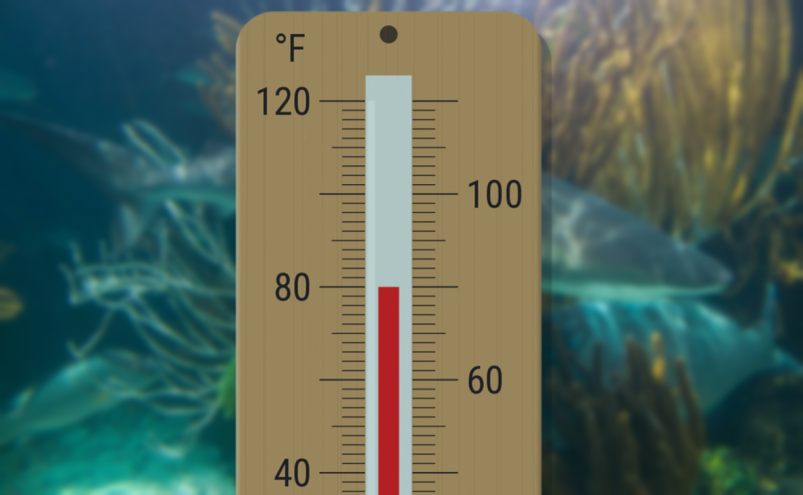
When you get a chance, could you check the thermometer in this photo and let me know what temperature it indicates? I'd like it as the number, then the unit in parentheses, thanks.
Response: 80 (°F)
